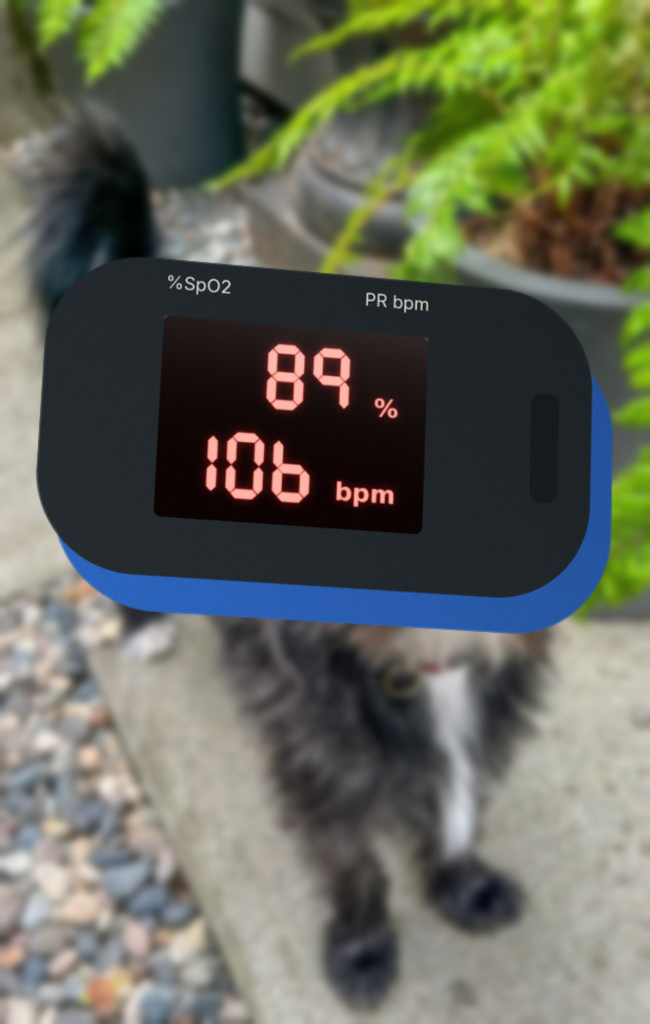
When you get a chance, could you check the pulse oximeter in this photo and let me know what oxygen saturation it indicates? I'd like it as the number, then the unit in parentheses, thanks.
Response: 89 (%)
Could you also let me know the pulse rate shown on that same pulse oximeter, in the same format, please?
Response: 106 (bpm)
